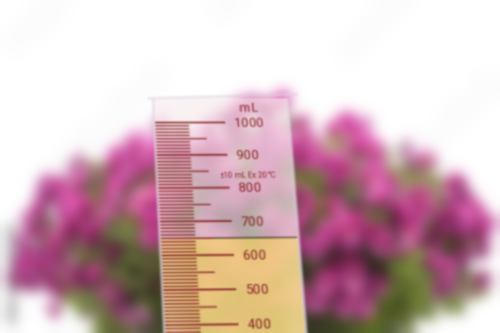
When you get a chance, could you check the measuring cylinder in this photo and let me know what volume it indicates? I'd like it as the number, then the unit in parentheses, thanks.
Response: 650 (mL)
